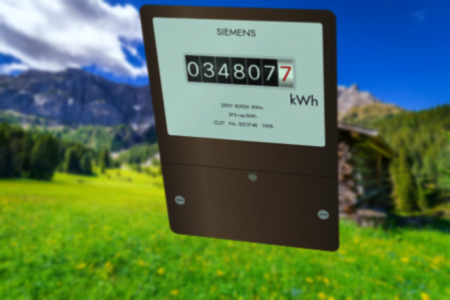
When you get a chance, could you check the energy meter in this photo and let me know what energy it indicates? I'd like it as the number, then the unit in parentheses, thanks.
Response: 34807.7 (kWh)
